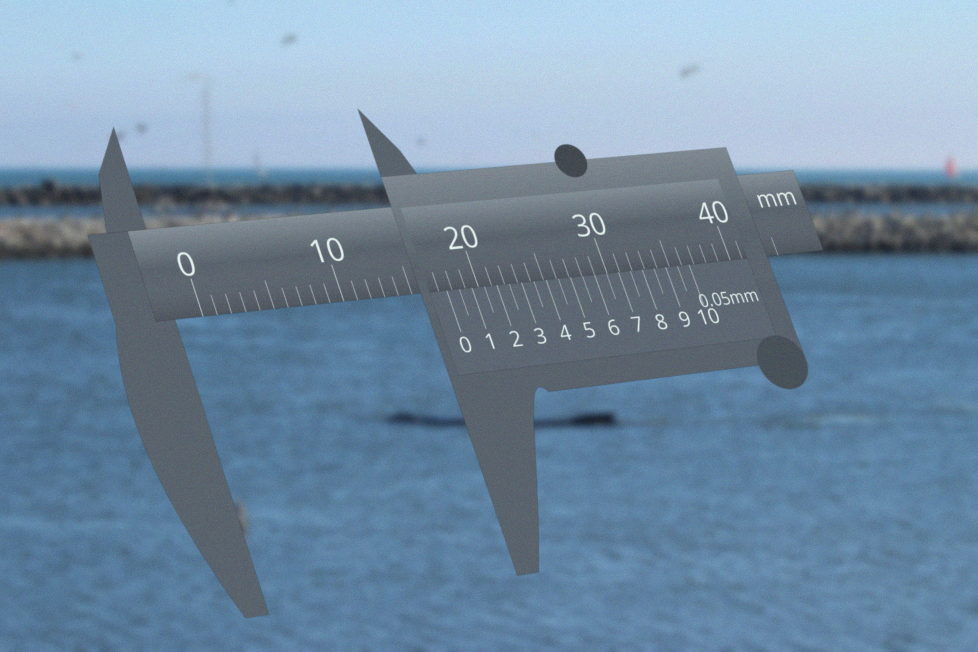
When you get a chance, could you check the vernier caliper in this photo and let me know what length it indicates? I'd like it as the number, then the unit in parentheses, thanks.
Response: 17.6 (mm)
